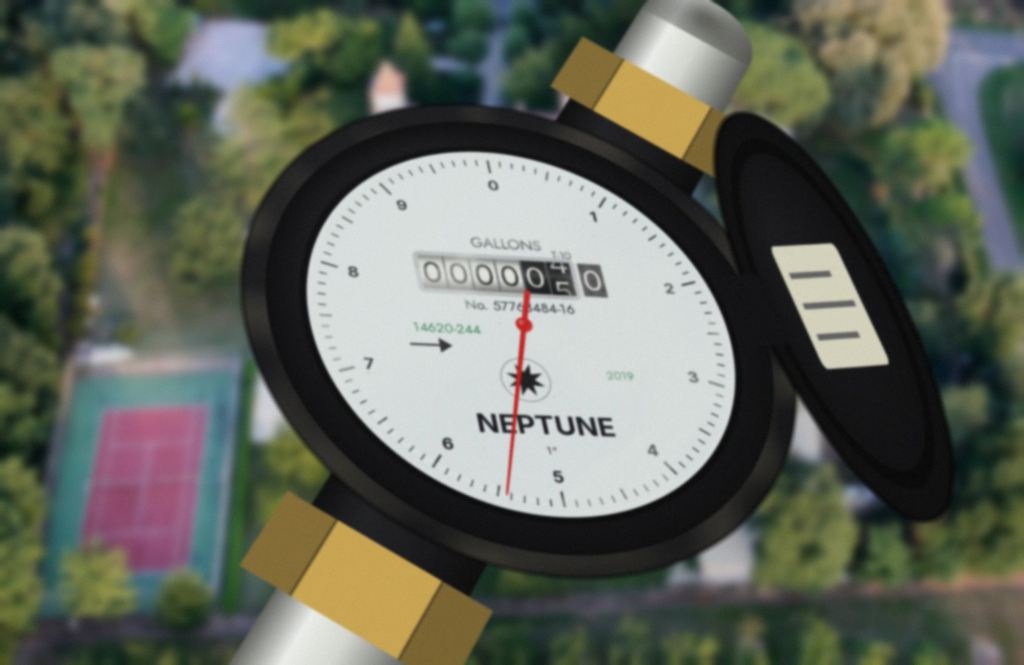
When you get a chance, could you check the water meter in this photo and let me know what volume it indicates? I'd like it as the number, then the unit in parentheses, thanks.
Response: 45.4 (gal)
